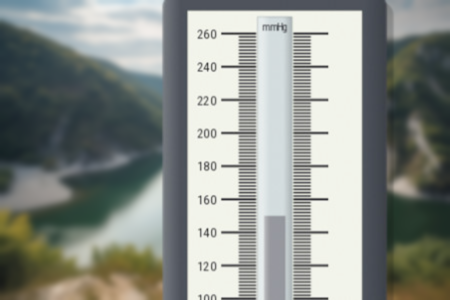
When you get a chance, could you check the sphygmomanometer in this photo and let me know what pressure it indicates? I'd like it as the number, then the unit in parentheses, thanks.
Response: 150 (mmHg)
